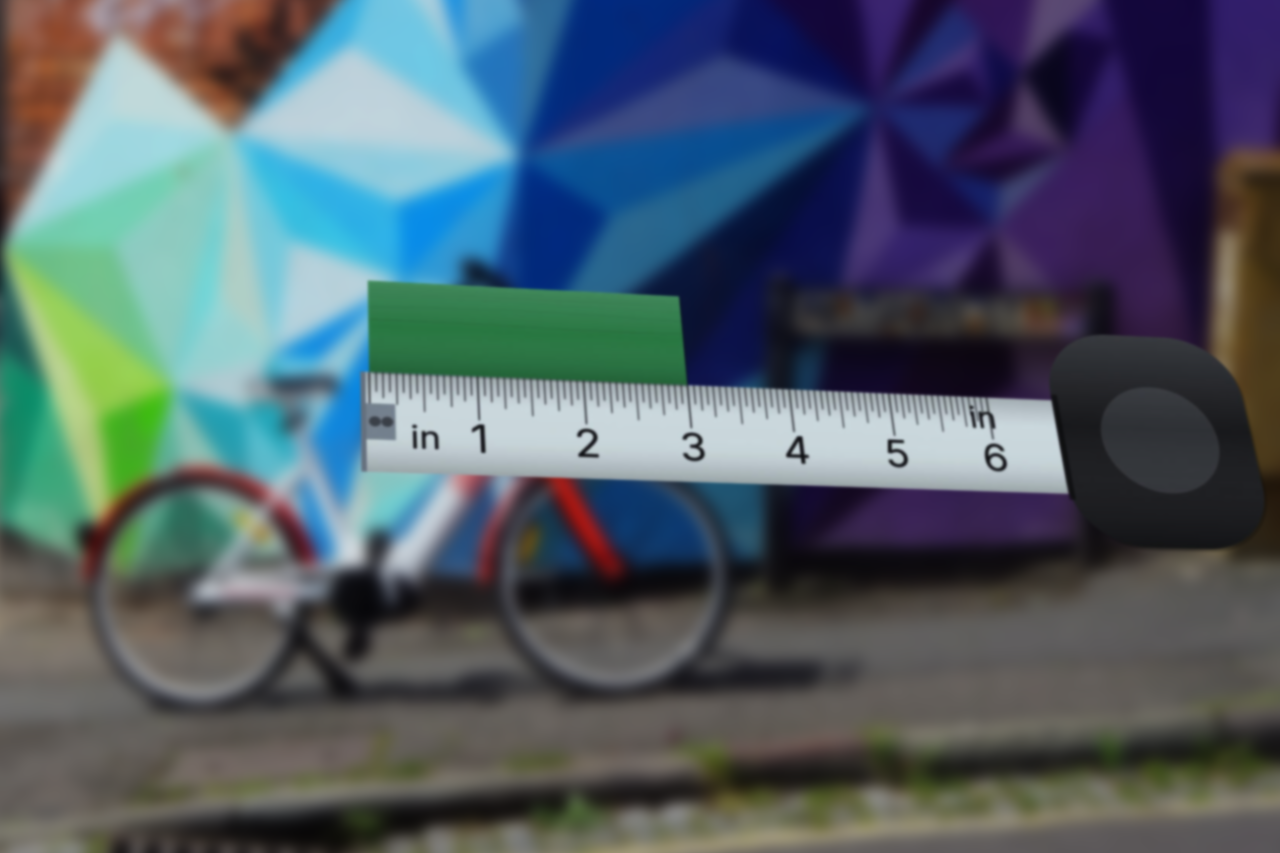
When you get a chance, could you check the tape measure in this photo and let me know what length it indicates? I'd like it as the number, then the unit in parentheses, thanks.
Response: 3 (in)
